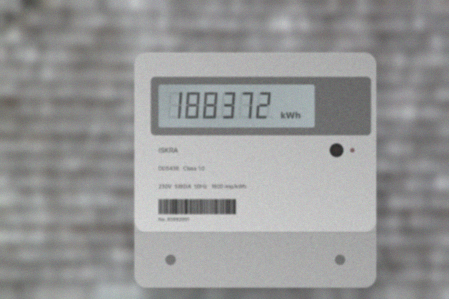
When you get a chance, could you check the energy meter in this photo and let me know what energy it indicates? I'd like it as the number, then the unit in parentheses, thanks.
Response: 188372 (kWh)
